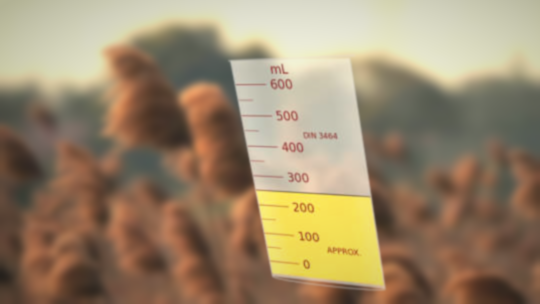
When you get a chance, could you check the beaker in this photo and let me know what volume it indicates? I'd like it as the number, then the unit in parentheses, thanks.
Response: 250 (mL)
